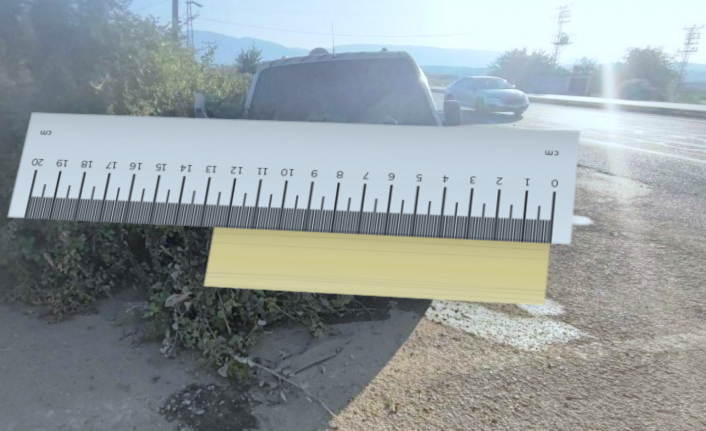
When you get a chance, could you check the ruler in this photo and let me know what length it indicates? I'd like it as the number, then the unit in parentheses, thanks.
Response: 12.5 (cm)
